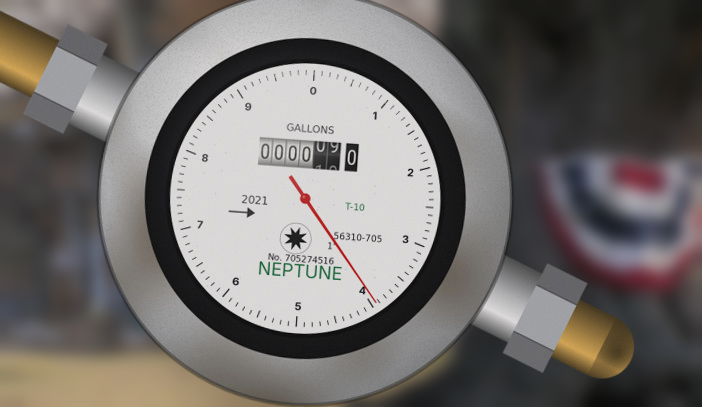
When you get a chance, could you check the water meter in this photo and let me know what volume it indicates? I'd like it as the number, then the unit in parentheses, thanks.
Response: 93.9 (gal)
